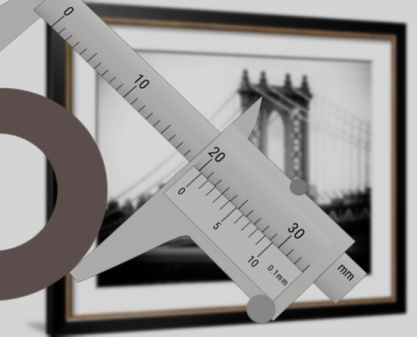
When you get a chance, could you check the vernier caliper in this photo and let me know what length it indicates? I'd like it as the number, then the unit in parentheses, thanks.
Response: 20.3 (mm)
